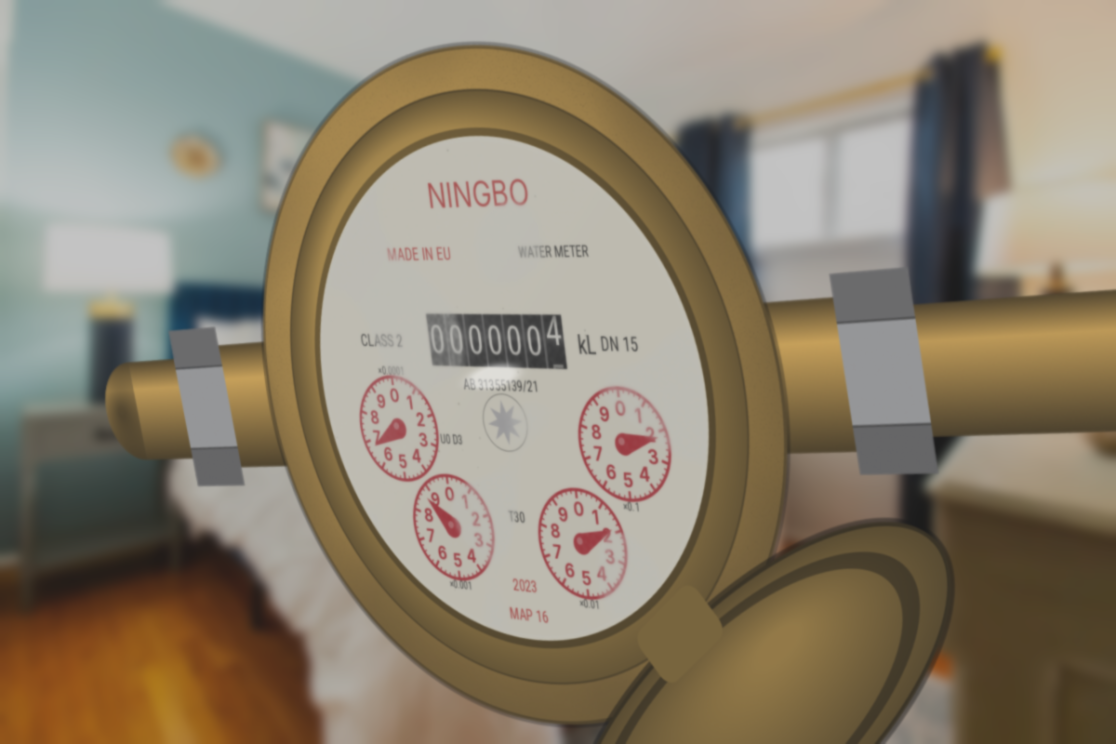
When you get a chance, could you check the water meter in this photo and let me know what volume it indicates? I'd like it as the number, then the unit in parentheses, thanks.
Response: 4.2186 (kL)
